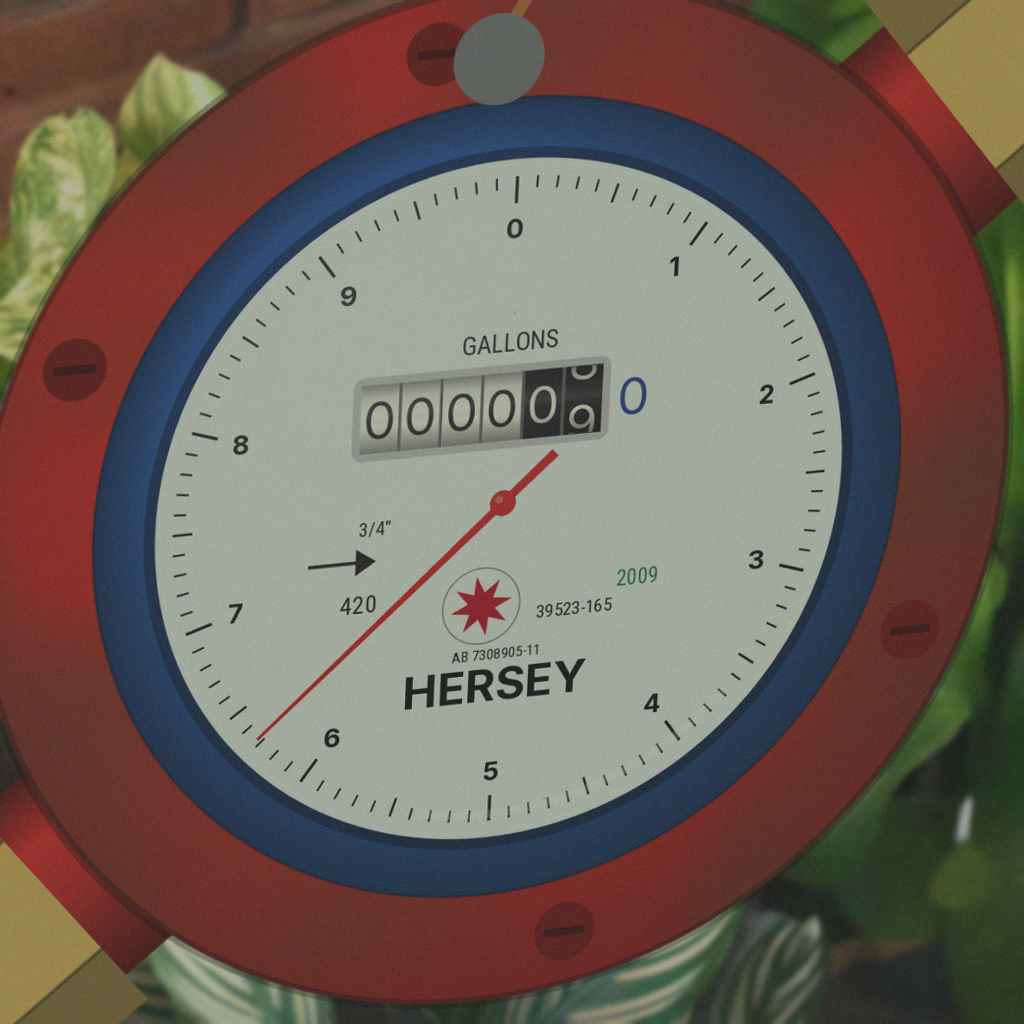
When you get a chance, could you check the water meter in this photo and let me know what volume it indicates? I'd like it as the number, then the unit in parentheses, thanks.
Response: 86.3 (gal)
